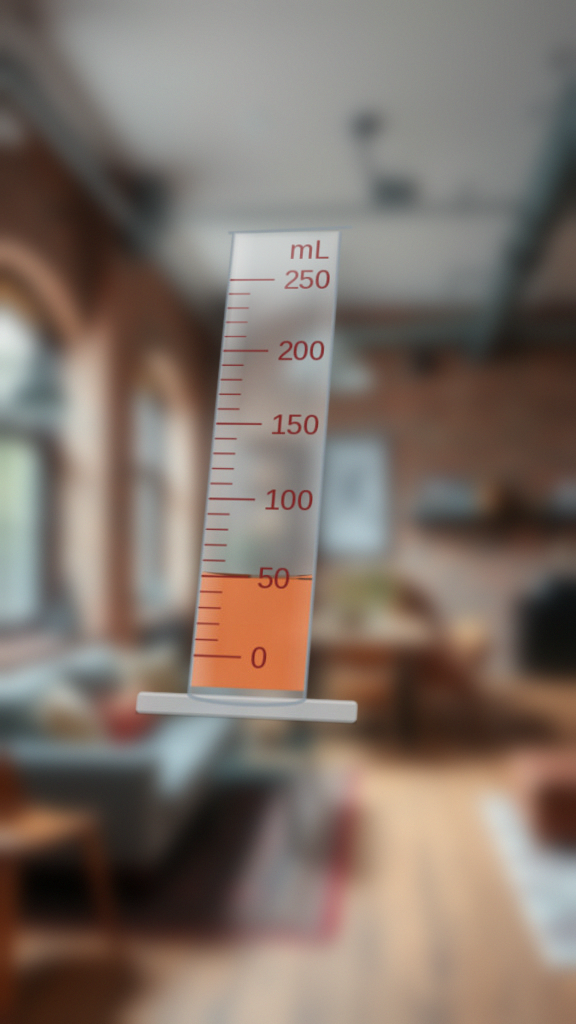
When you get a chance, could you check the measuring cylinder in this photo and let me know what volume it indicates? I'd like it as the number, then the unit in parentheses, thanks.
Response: 50 (mL)
